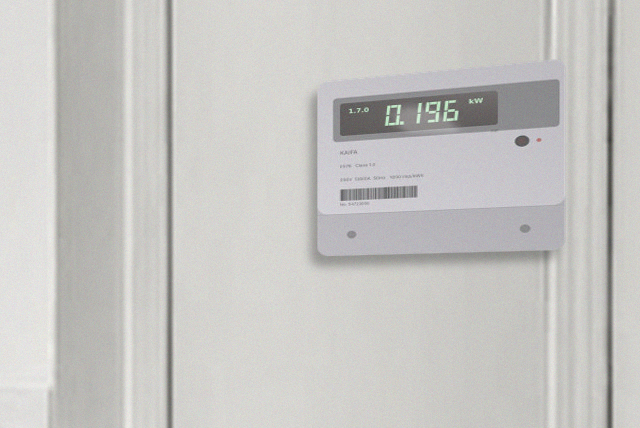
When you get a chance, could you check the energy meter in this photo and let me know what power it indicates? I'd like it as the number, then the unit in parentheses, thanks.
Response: 0.196 (kW)
